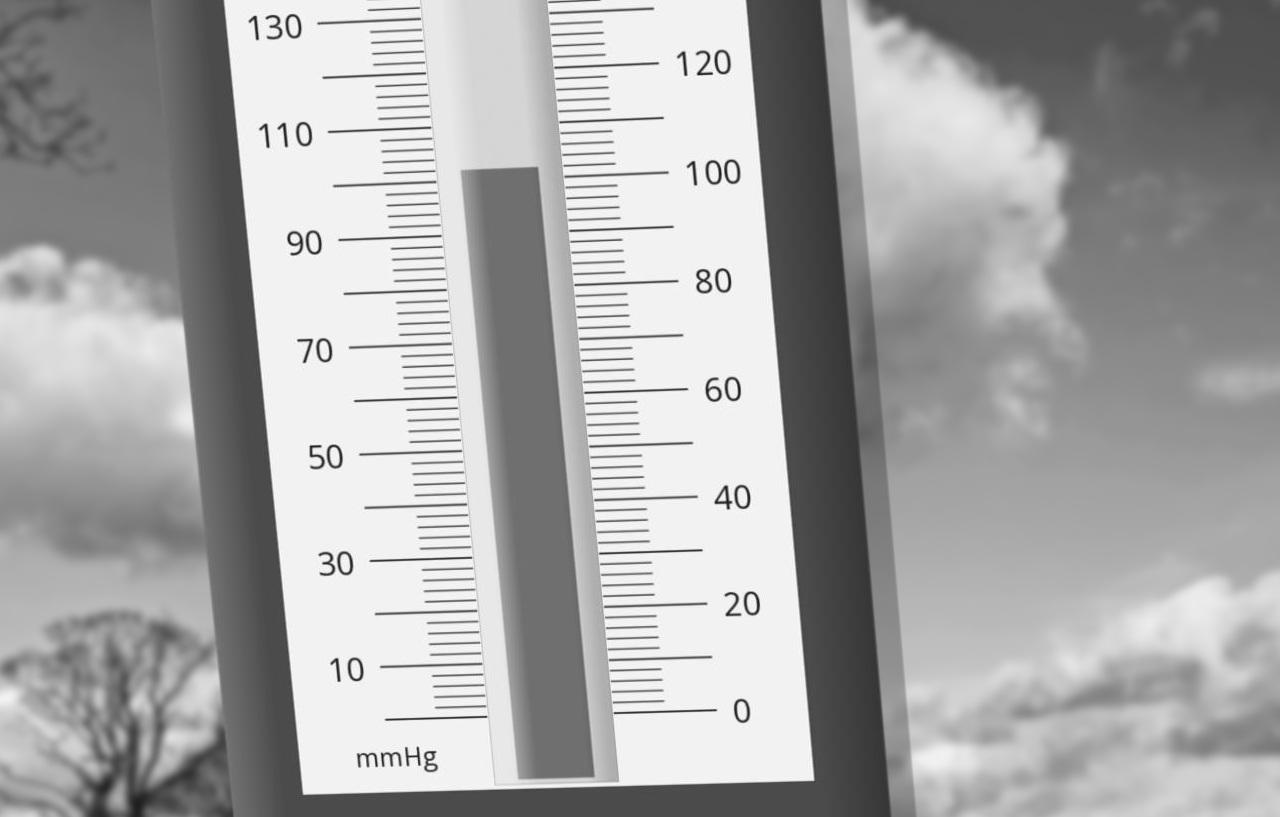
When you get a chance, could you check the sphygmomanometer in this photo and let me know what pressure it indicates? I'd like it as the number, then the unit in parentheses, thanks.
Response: 102 (mmHg)
